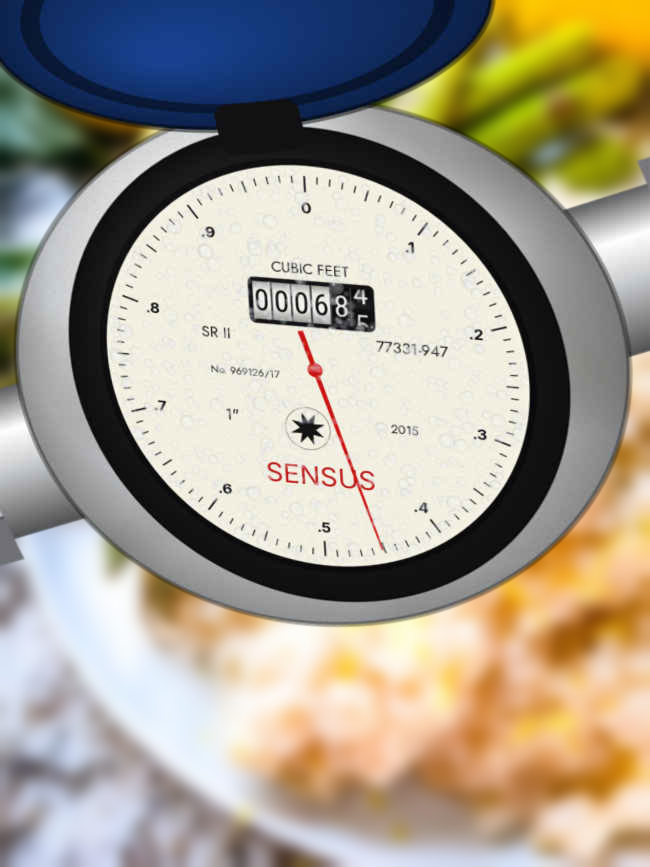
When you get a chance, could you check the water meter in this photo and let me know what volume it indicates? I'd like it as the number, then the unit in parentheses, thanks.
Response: 684.45 (ft³)
